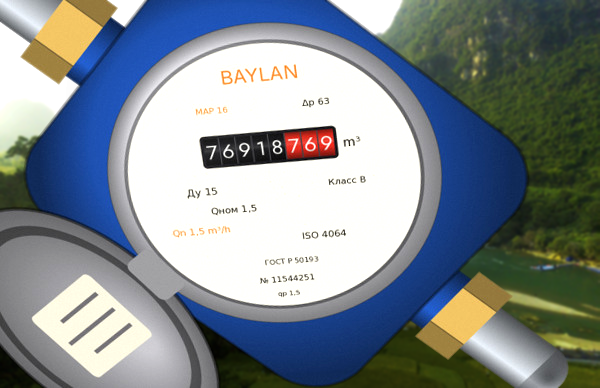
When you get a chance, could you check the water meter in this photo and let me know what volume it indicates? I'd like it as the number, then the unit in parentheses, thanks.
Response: 76918.769 (m³)
